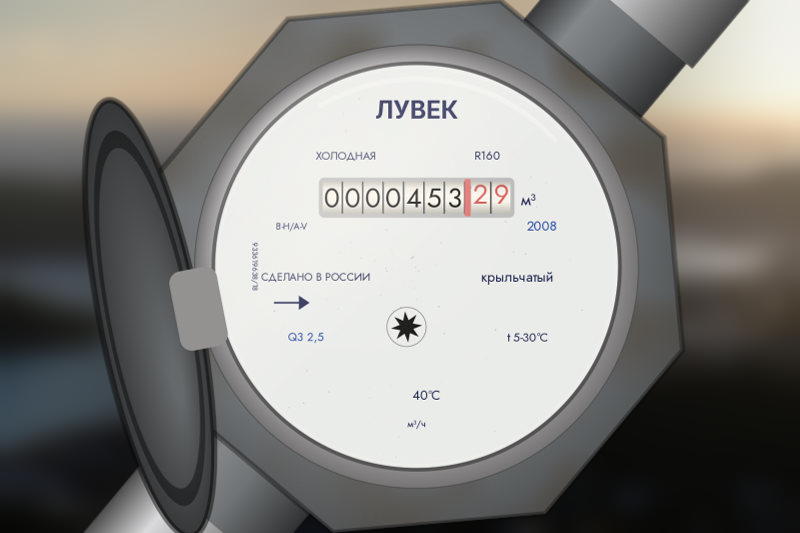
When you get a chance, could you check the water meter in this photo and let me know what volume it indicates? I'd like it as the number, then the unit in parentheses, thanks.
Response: 453.29 (m³)
